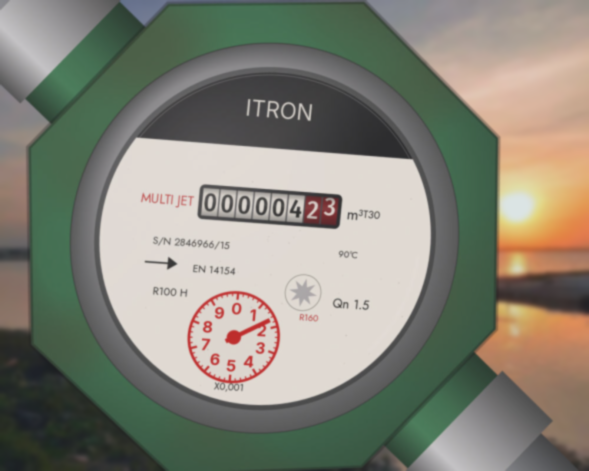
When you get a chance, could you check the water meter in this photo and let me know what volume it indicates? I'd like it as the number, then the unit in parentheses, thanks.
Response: 4.231 (m³)
